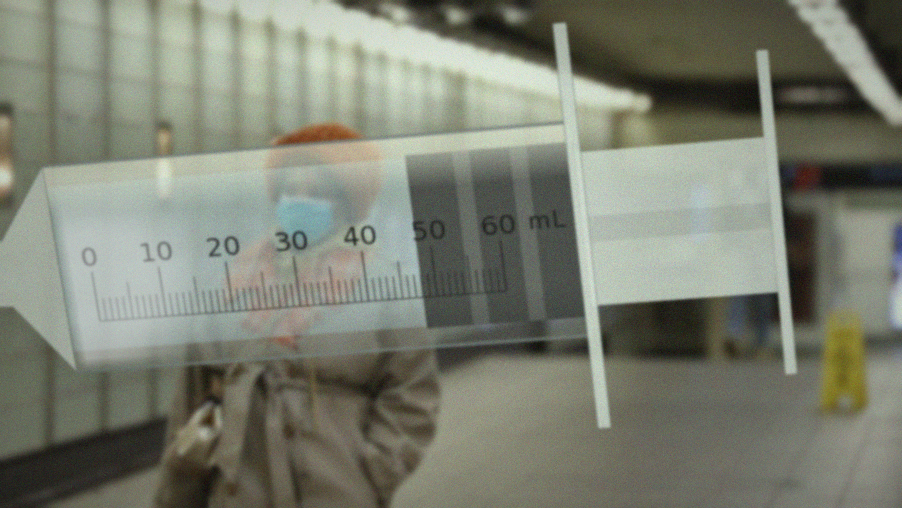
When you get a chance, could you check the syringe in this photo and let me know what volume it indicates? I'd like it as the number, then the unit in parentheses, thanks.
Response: 48 (mL)
